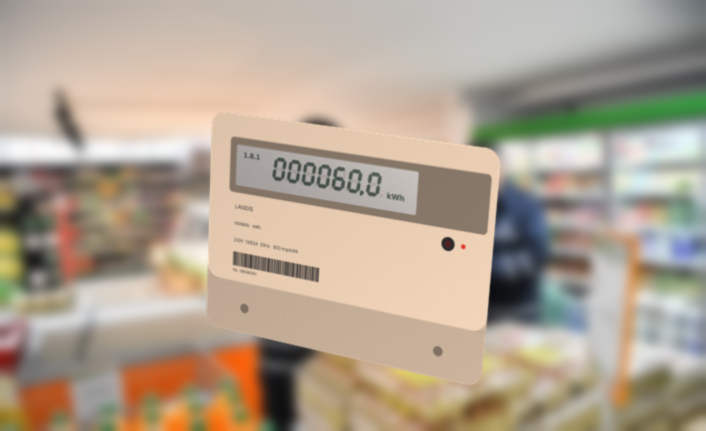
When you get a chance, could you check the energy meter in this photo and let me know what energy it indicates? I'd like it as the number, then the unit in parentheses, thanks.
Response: 60.0 (kWh)
